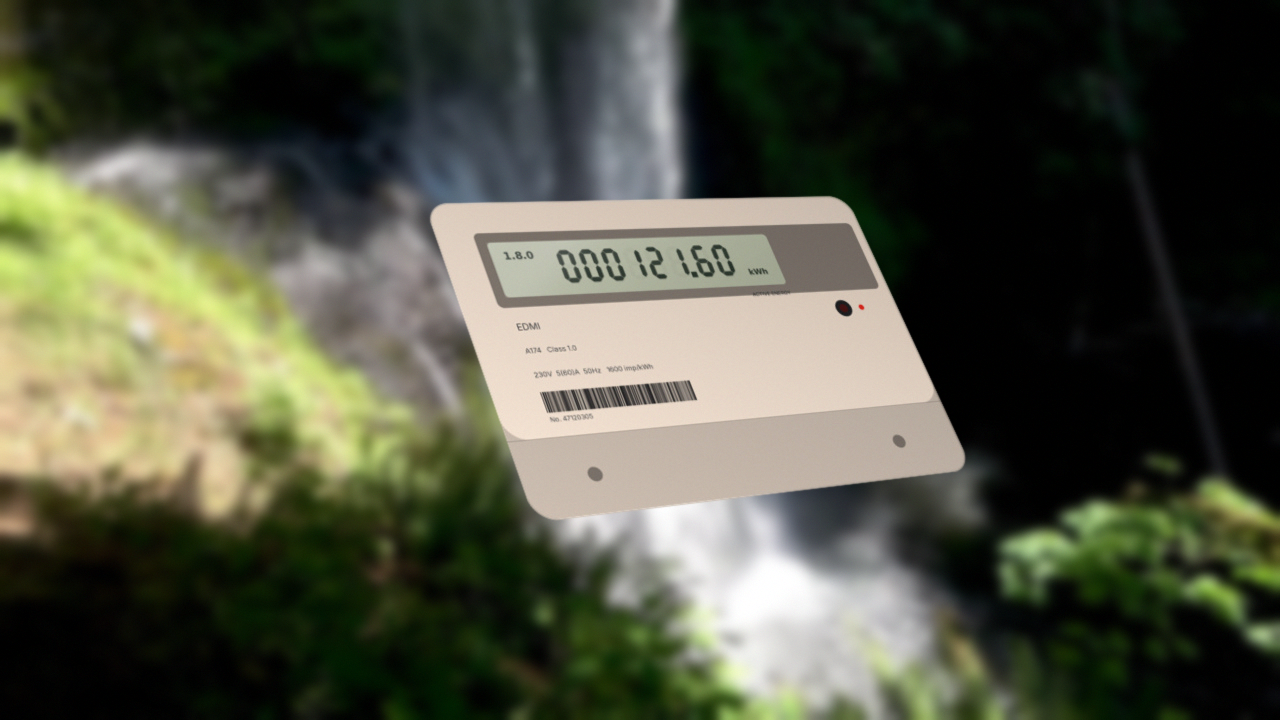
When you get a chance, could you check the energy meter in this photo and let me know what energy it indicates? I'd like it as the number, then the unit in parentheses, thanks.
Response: 121.60 (kWh)
